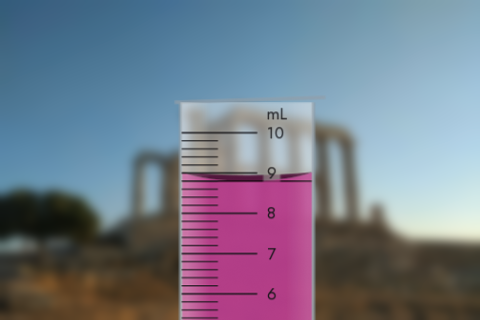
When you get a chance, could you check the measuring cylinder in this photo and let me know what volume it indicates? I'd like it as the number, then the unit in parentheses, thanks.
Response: 8.8 (mL)
